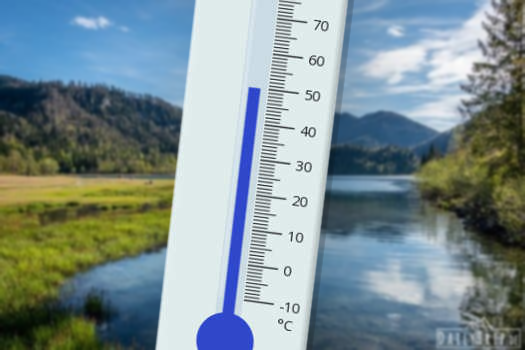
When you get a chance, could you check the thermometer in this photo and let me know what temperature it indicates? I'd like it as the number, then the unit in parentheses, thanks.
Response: 50 (°C)
